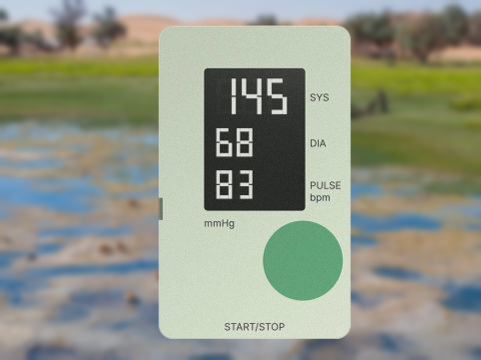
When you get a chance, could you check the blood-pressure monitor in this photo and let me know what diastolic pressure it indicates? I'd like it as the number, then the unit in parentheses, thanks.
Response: 68 (mmHg)
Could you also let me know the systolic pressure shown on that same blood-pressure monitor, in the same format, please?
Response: 145 (mmHg)
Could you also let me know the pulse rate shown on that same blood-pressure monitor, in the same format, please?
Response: 83 (bpm)
